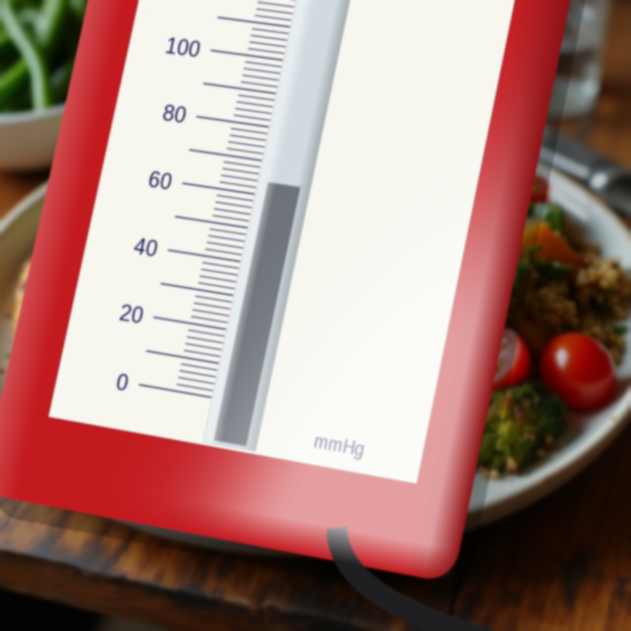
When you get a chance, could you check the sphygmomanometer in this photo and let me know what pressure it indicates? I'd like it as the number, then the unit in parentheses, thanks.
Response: 64 (mmHg)
